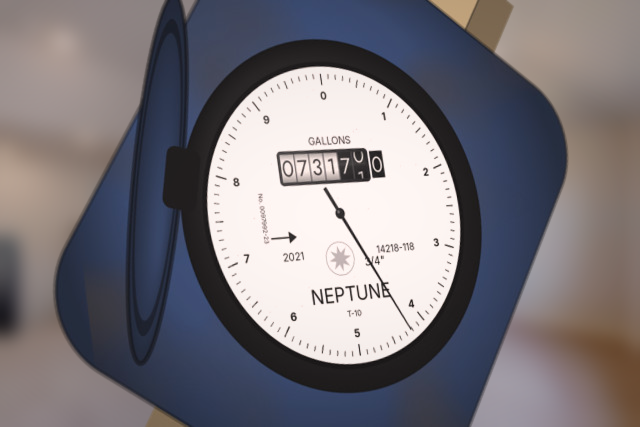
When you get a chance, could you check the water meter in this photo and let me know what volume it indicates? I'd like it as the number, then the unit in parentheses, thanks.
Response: 731704.2 (gal)
